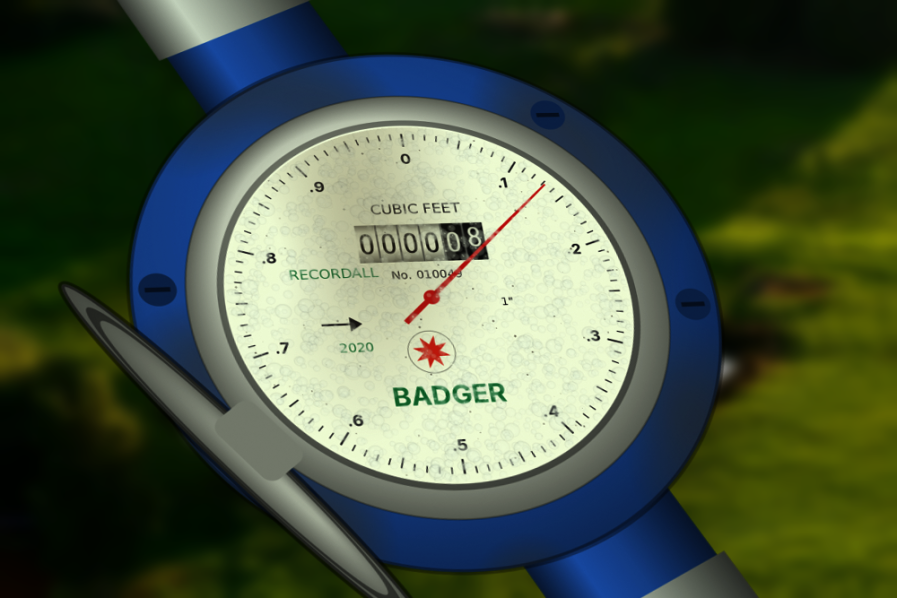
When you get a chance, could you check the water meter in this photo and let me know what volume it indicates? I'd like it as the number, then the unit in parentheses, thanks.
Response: 8.13 (ft³)
